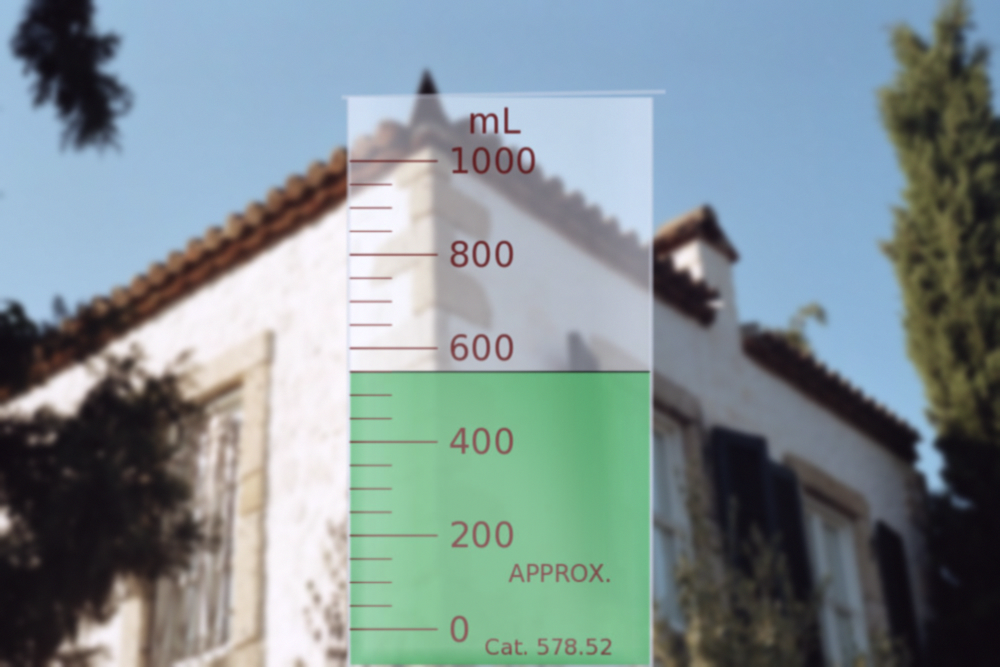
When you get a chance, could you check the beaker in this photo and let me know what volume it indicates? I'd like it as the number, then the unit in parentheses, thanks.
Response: 550 (mL)
